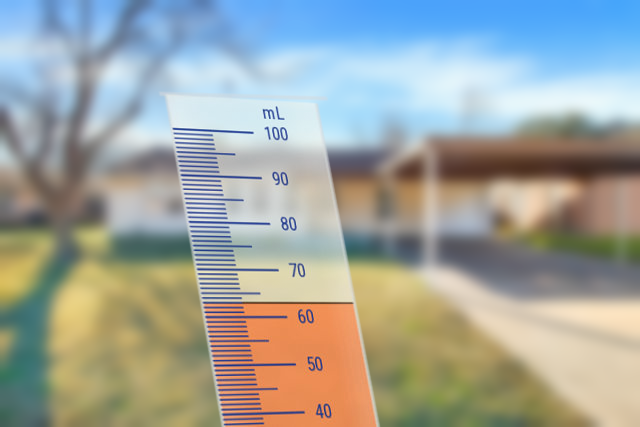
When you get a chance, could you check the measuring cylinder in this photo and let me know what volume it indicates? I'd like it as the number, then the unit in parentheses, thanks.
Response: 63 (mL)
